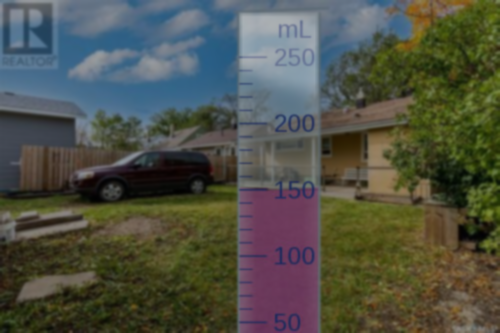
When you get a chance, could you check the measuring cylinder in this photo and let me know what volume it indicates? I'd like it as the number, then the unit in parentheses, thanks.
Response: 150 (mL)
